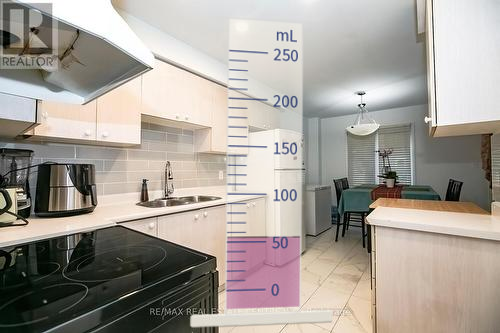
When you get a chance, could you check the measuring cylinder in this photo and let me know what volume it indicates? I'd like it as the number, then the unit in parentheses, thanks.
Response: 55 (mL)
